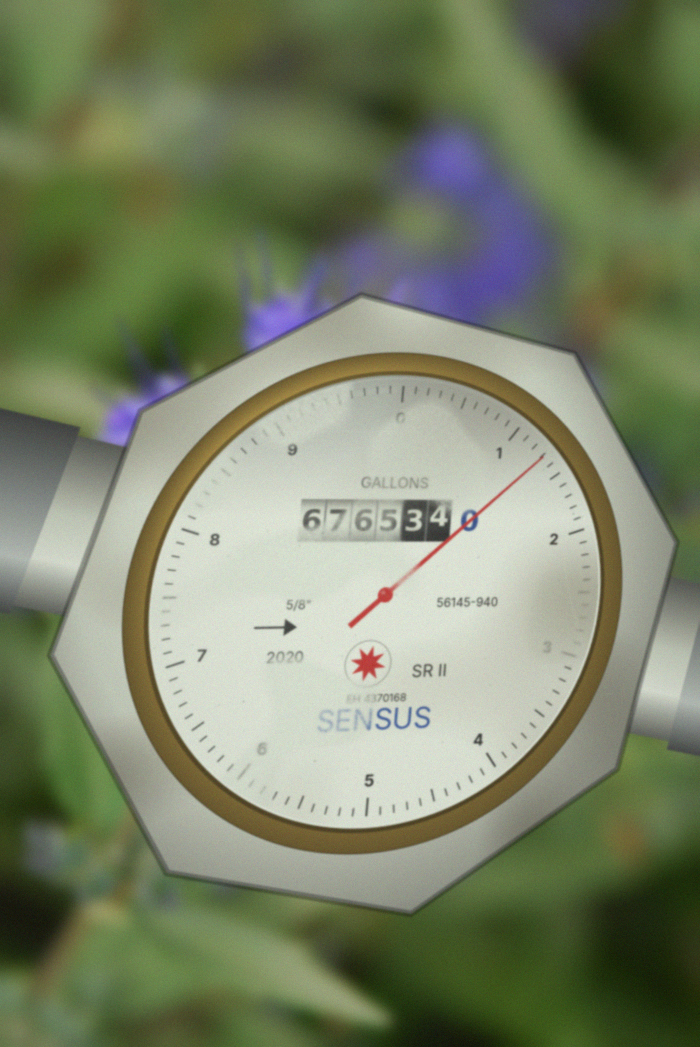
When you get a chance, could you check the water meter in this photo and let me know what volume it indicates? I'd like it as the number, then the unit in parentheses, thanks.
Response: 6765341.3 (gal)
